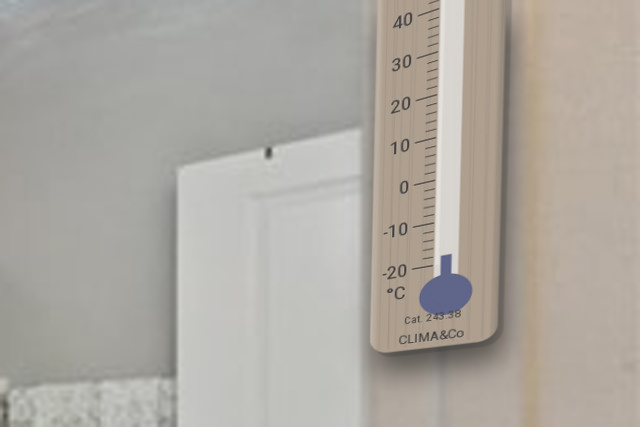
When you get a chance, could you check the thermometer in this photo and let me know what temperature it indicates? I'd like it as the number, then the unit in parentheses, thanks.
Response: -18 (°C)
